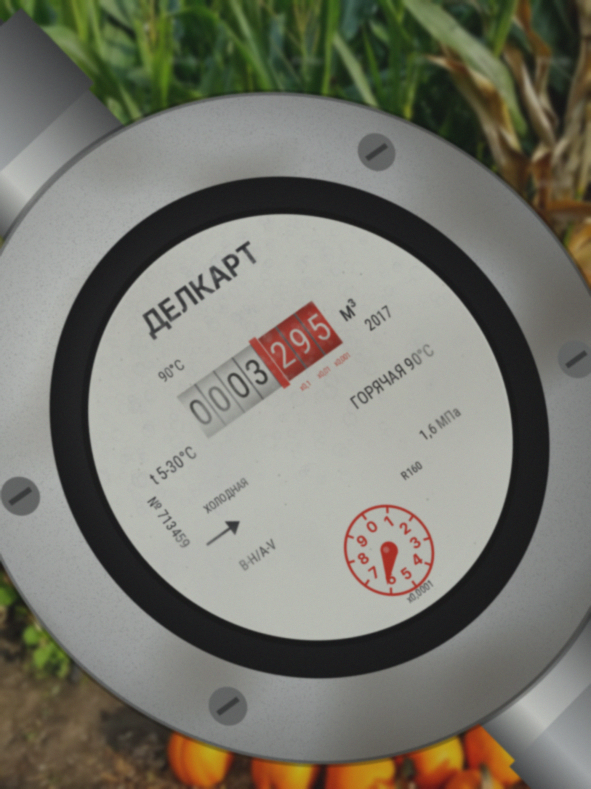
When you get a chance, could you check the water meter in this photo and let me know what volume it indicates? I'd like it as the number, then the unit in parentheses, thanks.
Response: 3.2956 (m³)
